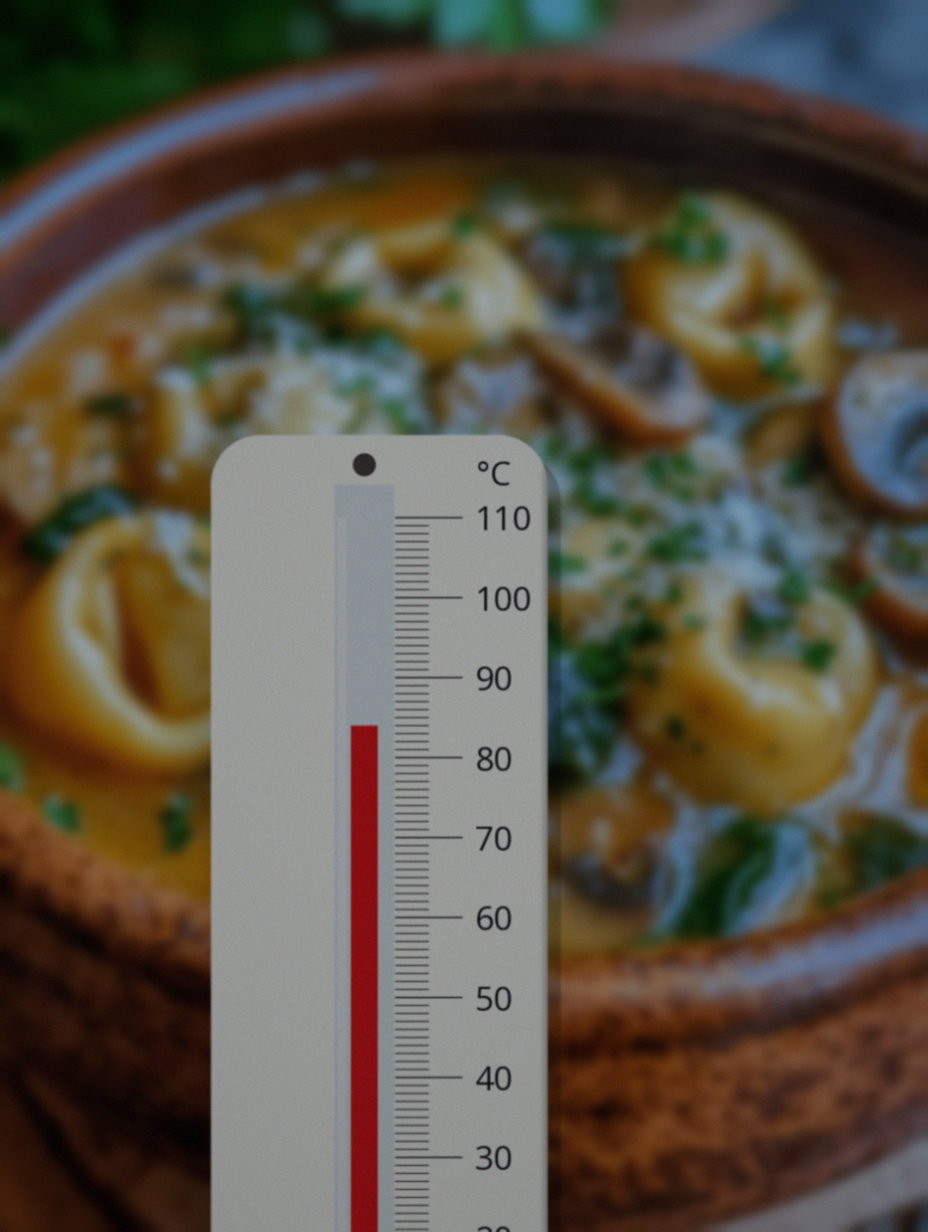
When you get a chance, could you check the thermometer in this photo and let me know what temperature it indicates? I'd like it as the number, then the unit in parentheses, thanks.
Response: 84 (°C)
